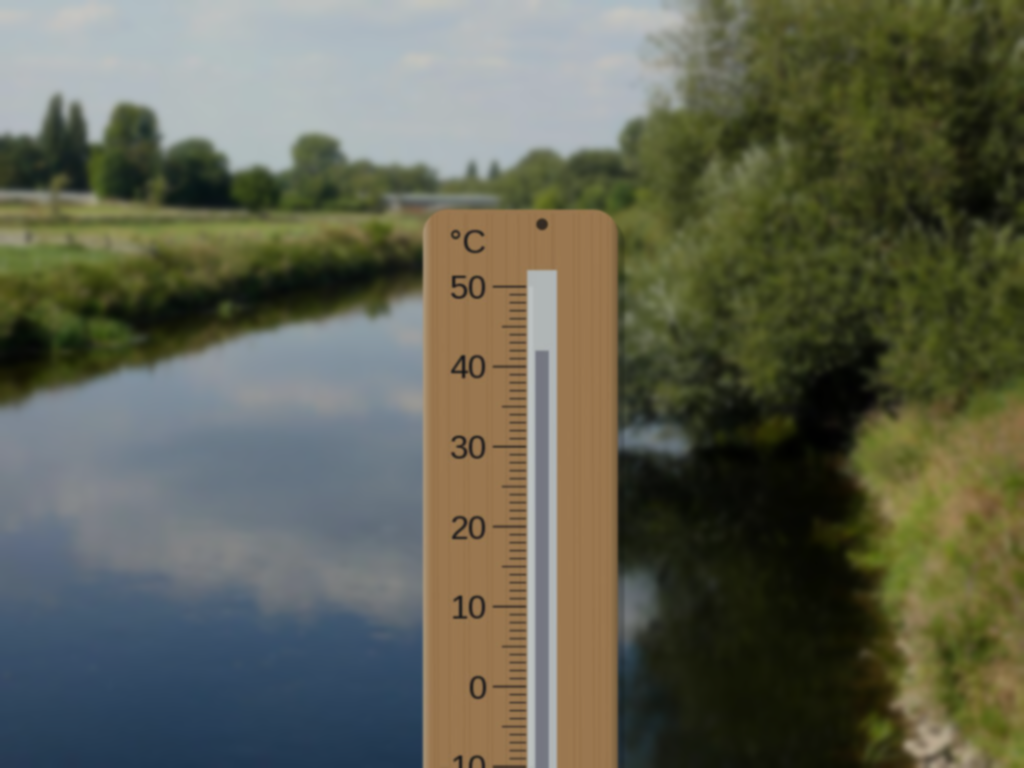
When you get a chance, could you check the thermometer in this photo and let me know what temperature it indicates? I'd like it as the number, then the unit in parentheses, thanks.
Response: 42 (°C)
